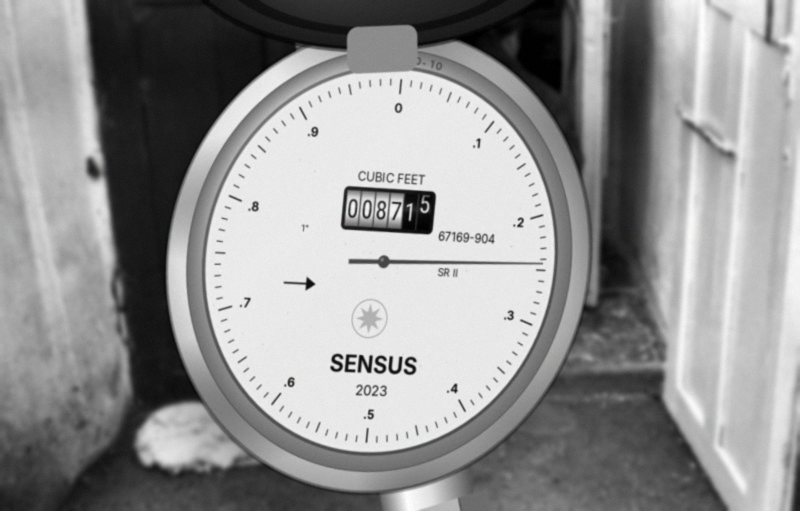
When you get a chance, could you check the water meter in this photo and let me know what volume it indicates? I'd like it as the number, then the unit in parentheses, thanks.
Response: 8715.24 (ft³)
